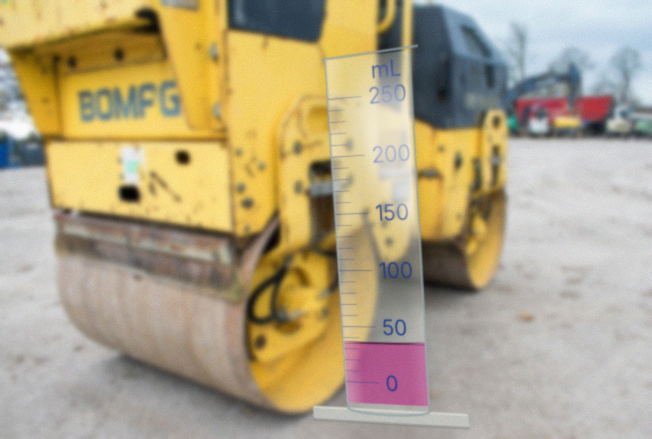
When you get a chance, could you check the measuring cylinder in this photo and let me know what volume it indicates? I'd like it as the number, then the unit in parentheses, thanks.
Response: 35 (mL)
